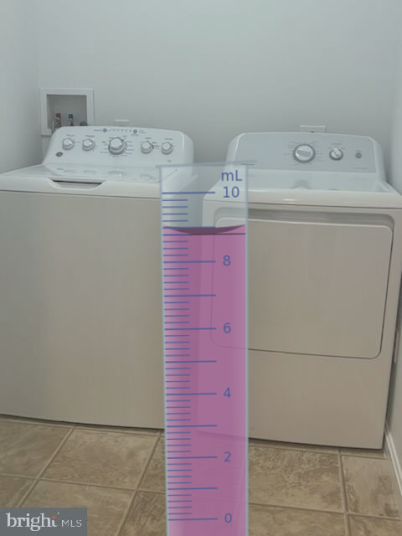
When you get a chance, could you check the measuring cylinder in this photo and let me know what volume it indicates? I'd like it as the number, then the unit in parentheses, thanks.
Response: 8.8 (mL)
